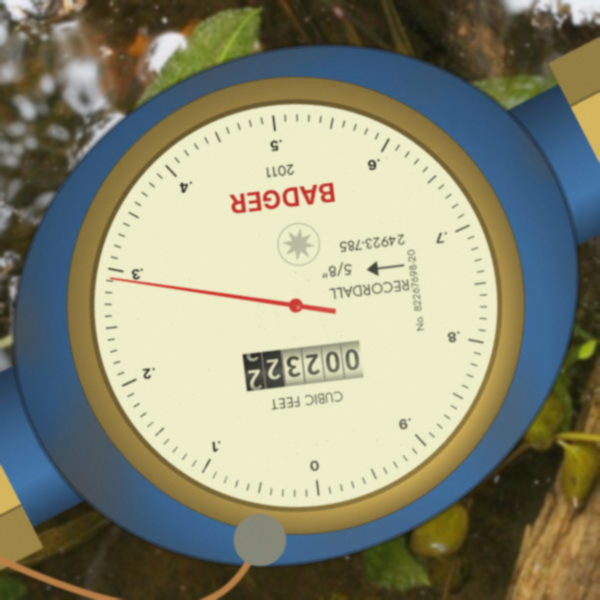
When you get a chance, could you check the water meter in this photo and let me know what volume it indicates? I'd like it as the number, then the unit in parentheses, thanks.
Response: 2322.29 (ft³)
